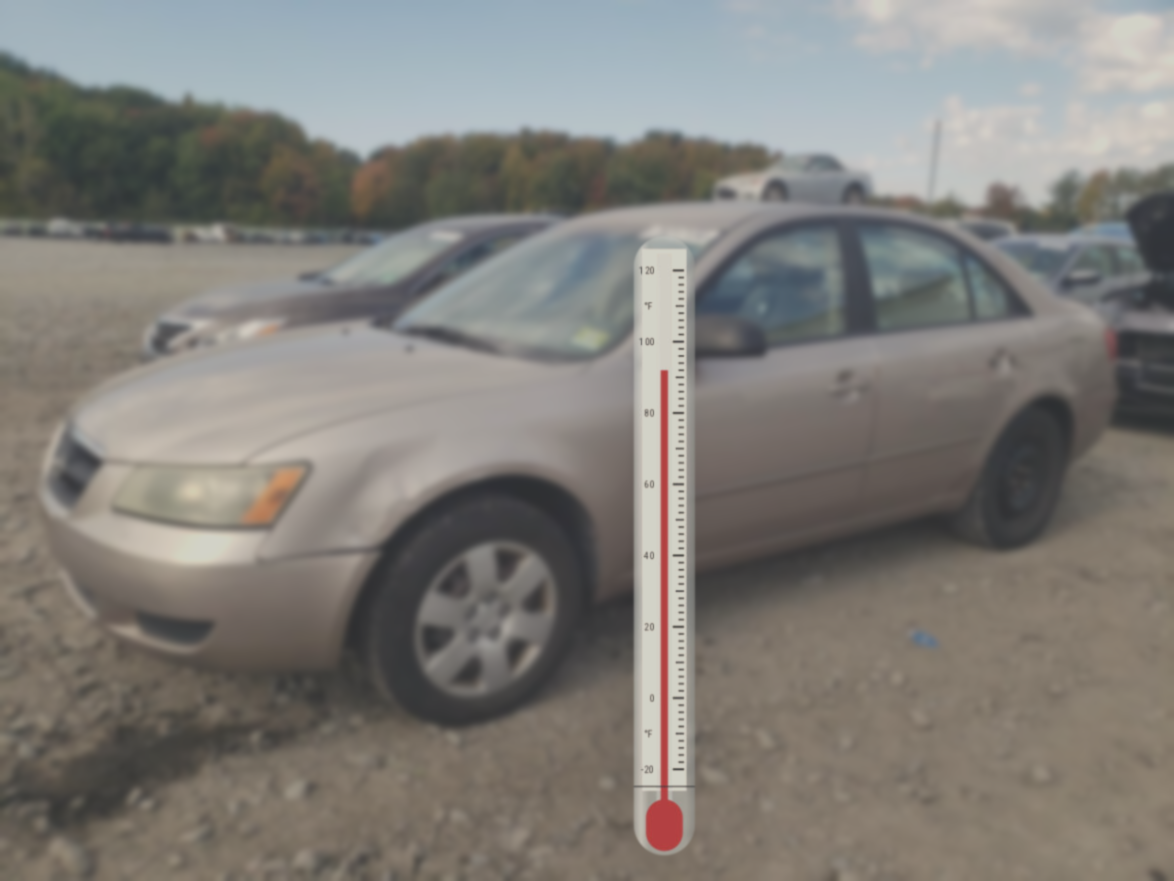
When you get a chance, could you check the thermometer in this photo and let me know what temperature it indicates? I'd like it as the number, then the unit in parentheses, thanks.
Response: 92 (°F)
